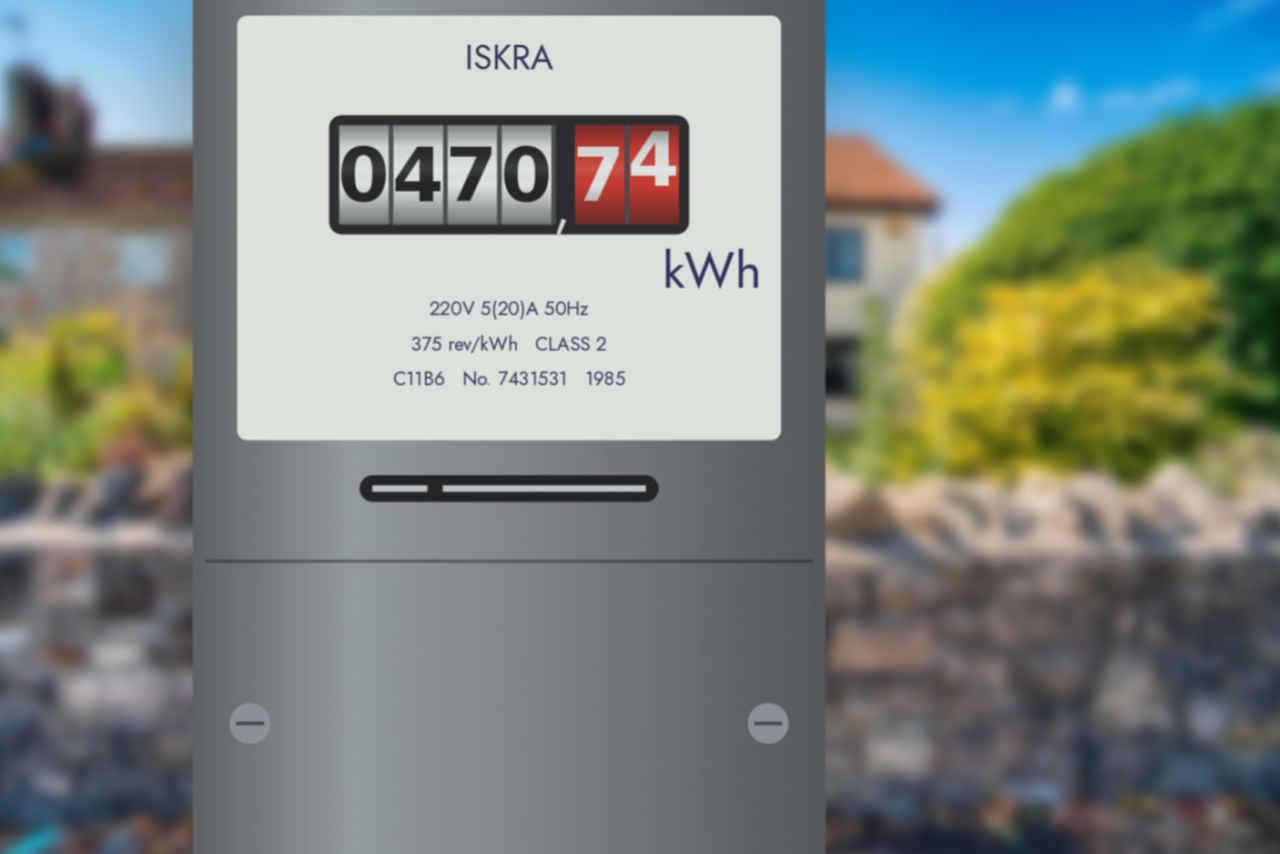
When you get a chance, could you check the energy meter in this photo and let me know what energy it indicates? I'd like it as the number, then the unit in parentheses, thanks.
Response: 470.74 (kWh)
